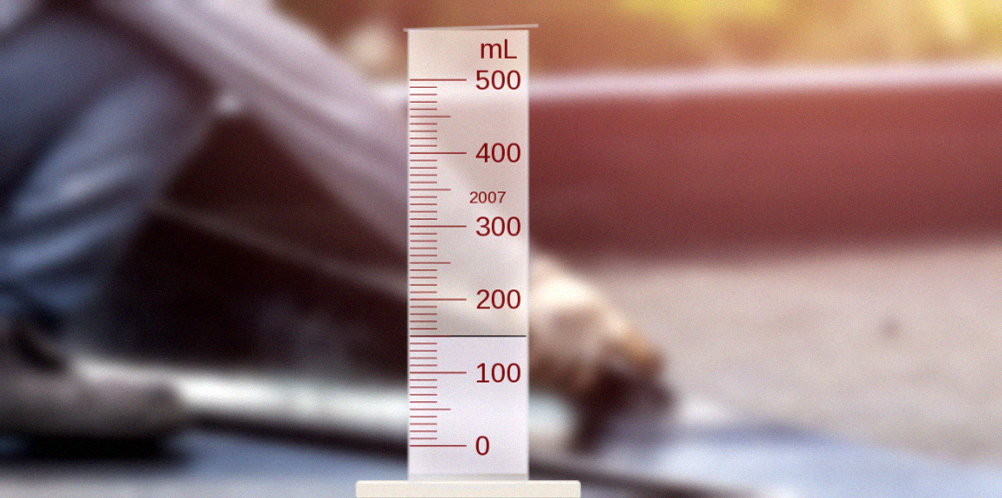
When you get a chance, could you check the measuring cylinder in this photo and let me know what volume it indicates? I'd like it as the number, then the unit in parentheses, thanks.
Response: 150 (mL)
